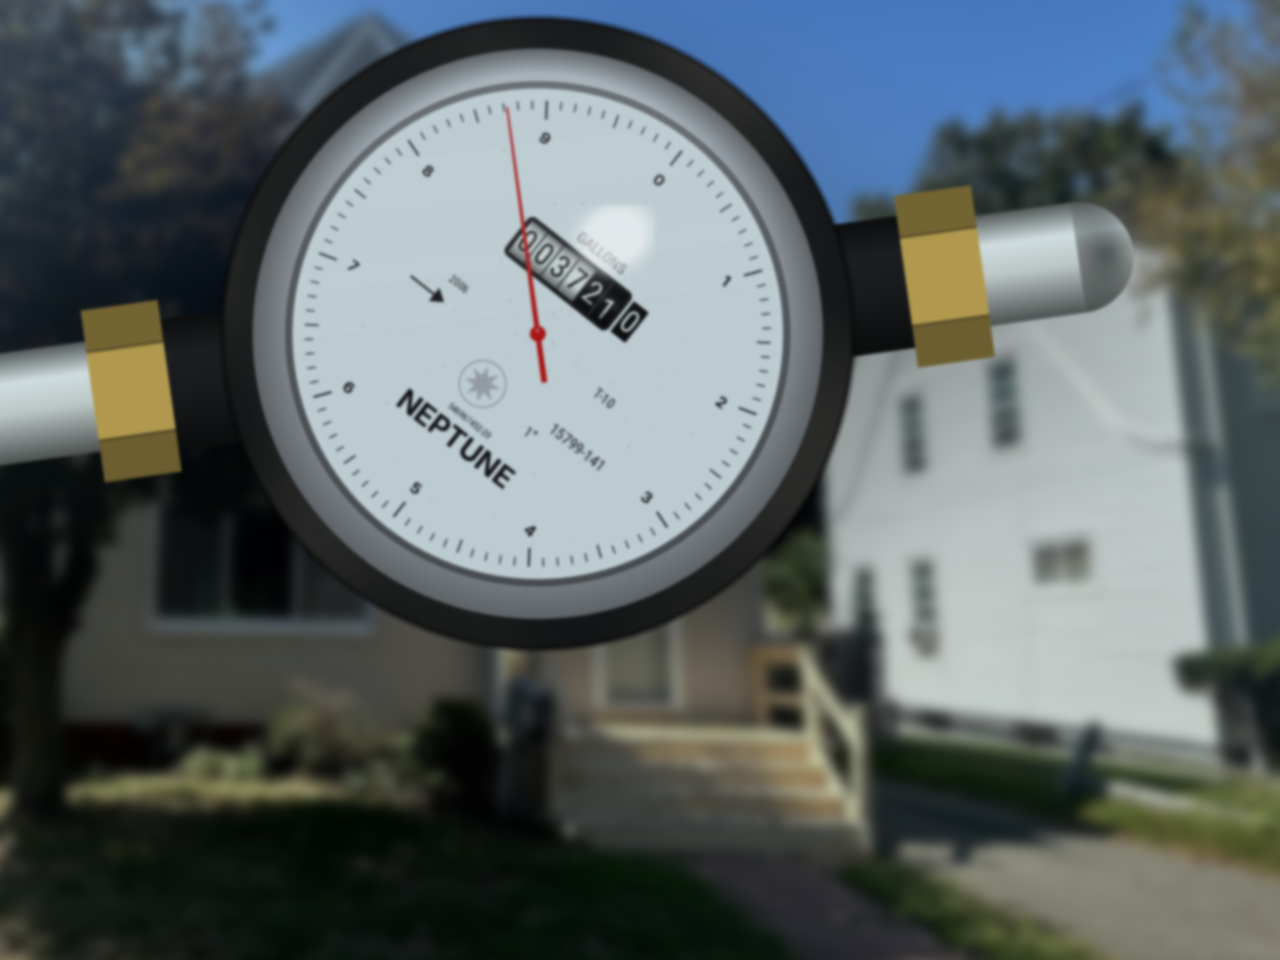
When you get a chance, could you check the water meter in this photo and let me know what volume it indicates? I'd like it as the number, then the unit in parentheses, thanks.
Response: 37208.7 (gal)
